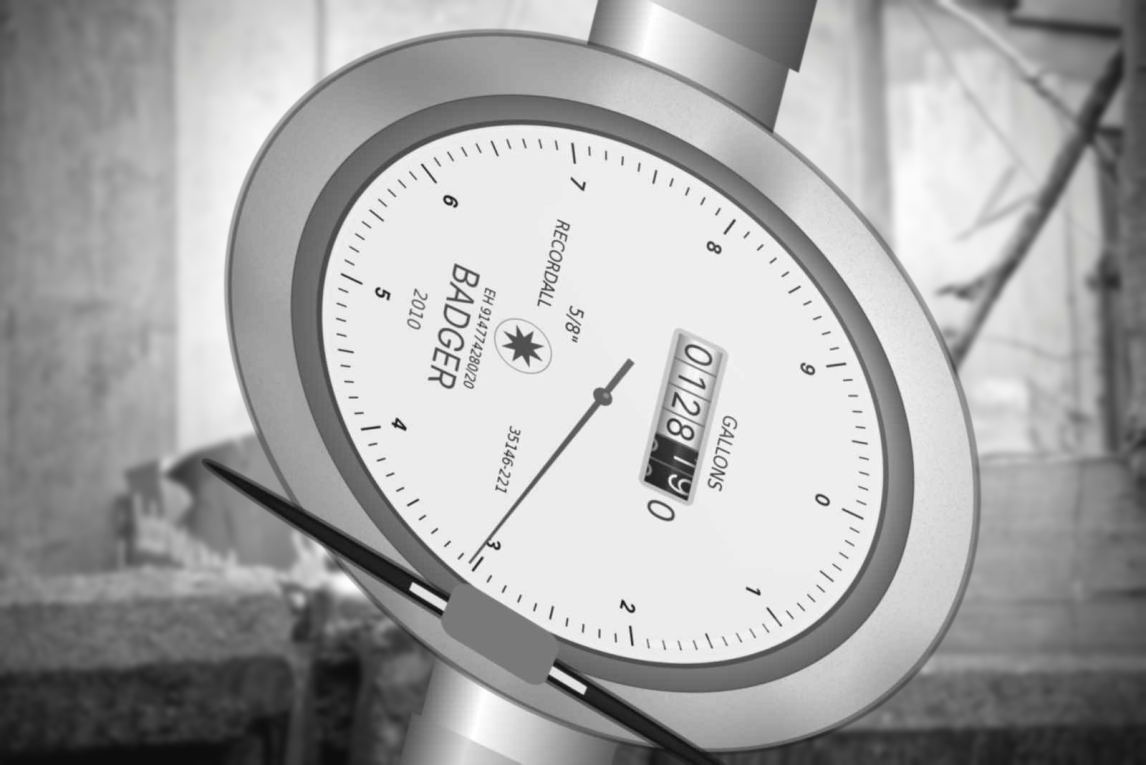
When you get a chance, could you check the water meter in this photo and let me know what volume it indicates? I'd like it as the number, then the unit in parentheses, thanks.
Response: 128193.0 (gal)
